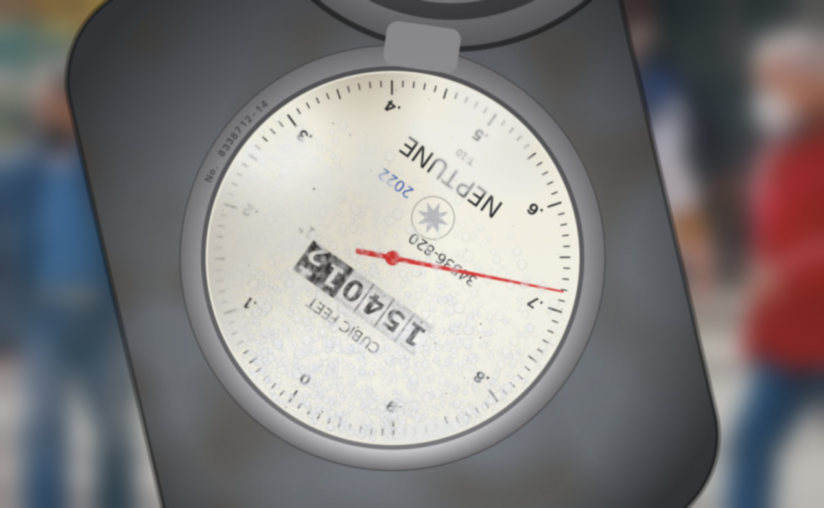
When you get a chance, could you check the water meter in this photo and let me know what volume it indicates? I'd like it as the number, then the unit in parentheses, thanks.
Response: 154011.68 (ft³)
